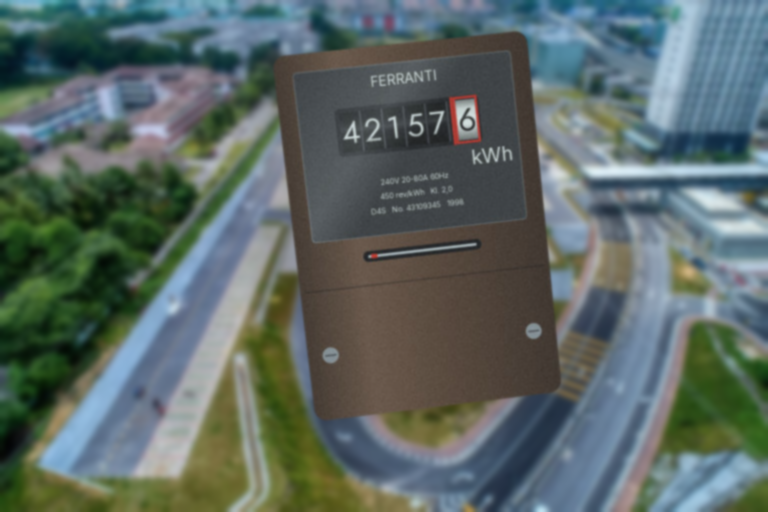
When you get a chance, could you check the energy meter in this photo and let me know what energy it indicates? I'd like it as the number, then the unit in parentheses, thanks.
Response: 42157.6 (kWh)
